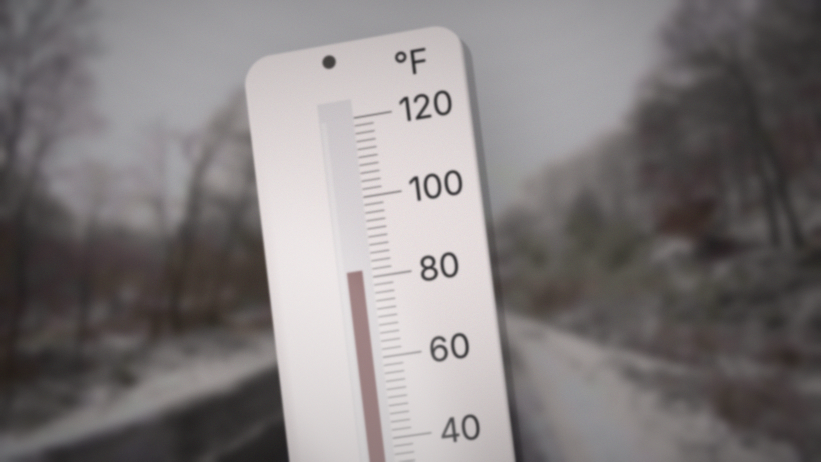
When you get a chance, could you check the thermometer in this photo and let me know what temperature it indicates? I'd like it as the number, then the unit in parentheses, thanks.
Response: 82 (°F)
